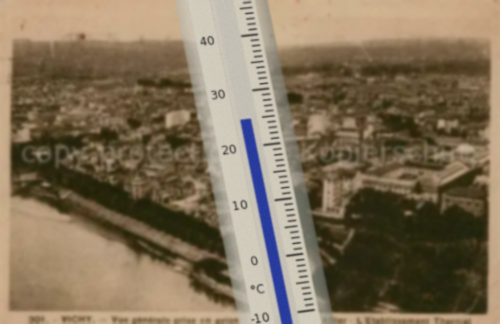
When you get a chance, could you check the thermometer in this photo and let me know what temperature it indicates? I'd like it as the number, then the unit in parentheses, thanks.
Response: 25 (°C)
